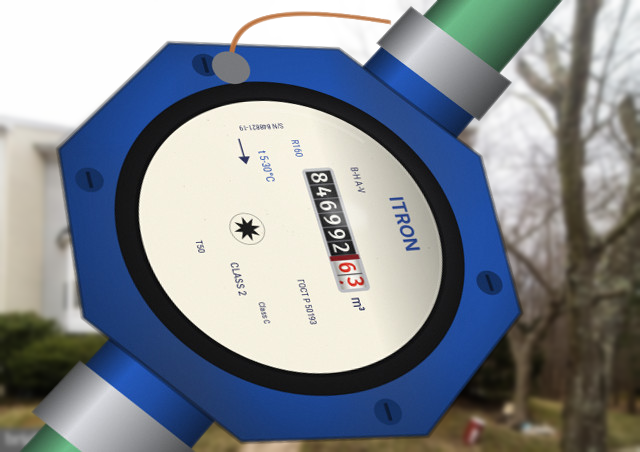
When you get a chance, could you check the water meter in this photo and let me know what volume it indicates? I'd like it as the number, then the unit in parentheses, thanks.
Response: 846992.63 (m³)
